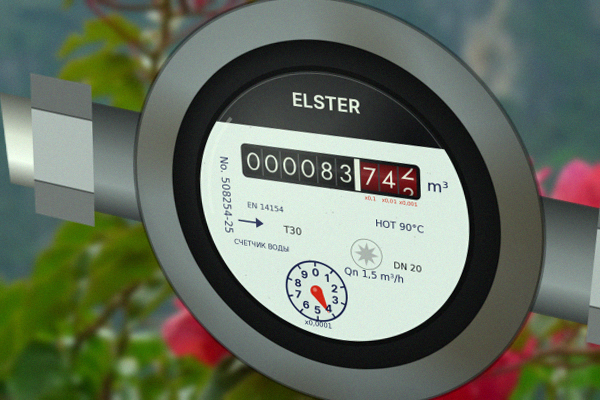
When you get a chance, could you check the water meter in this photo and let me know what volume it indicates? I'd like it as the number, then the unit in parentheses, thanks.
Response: 83.7424 (m³)
